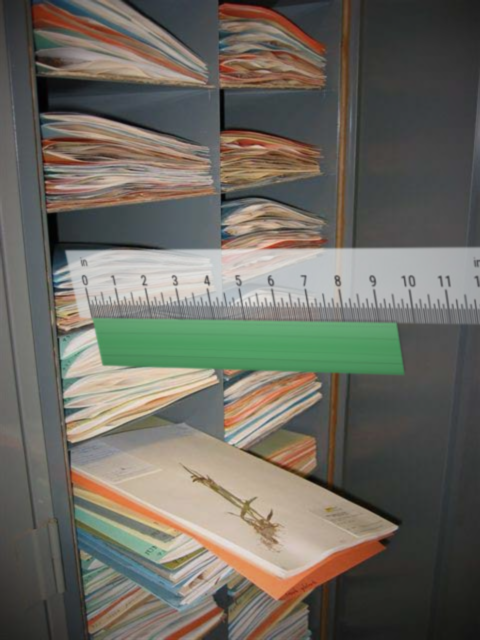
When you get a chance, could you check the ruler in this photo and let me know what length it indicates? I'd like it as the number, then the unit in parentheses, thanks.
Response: 9.5 (in)
